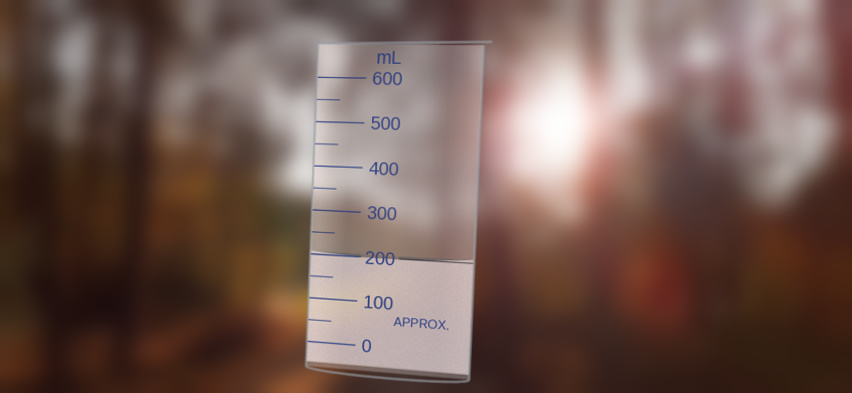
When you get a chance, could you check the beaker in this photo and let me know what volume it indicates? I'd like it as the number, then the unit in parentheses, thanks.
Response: 200 (mL)
